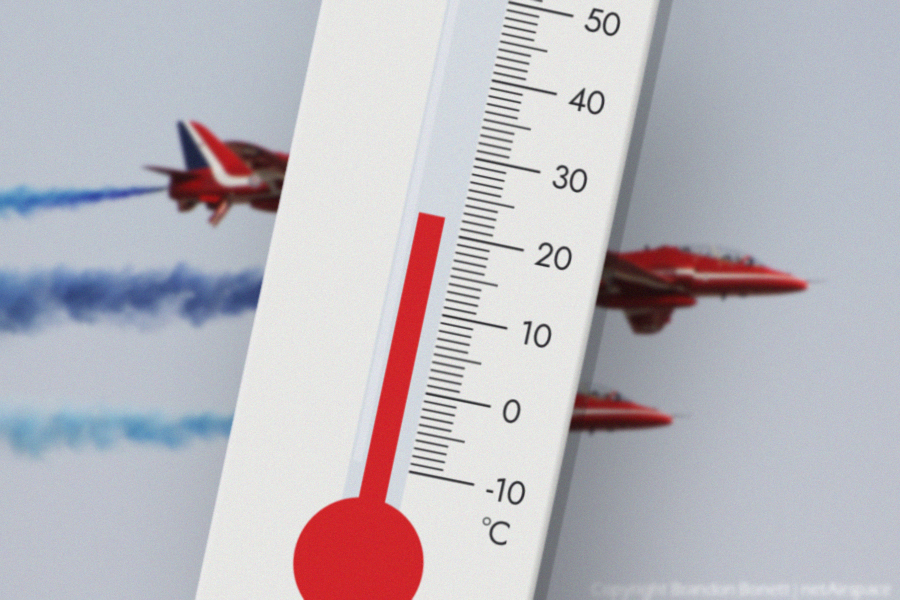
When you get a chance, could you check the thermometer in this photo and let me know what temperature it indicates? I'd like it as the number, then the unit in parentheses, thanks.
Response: 22 (°C)
